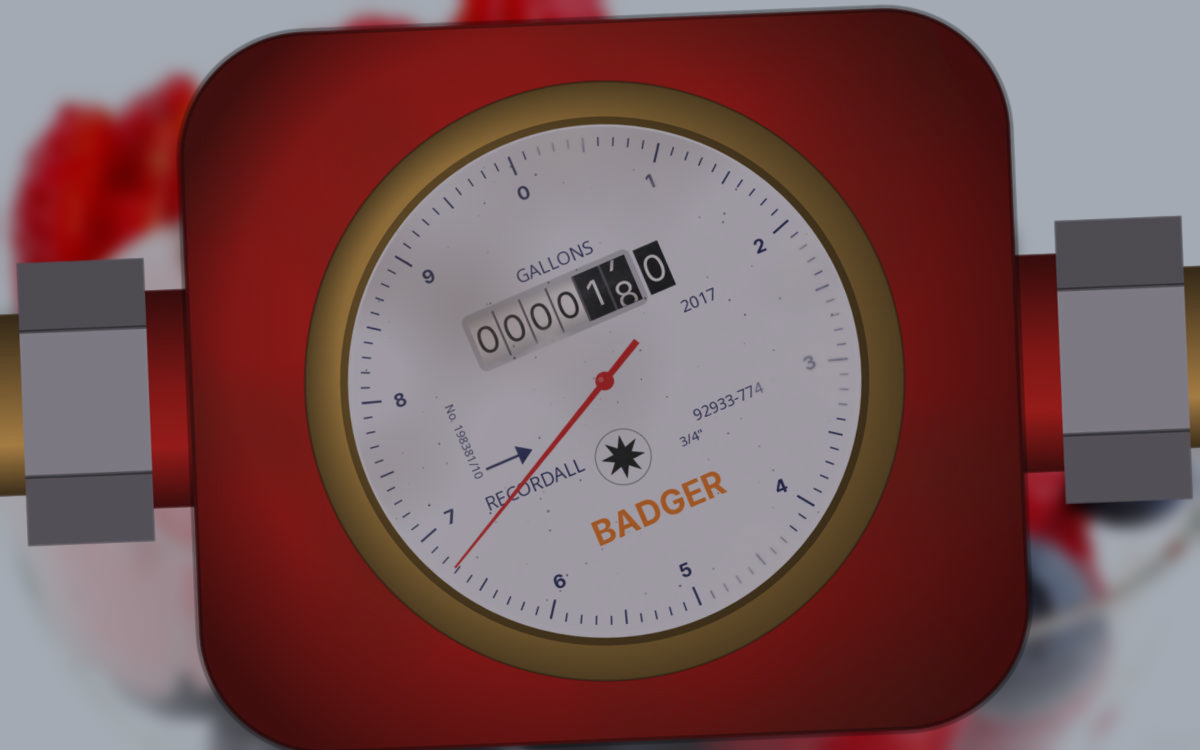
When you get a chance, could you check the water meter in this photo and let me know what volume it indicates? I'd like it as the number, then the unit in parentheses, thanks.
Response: 176.7 (gal)
